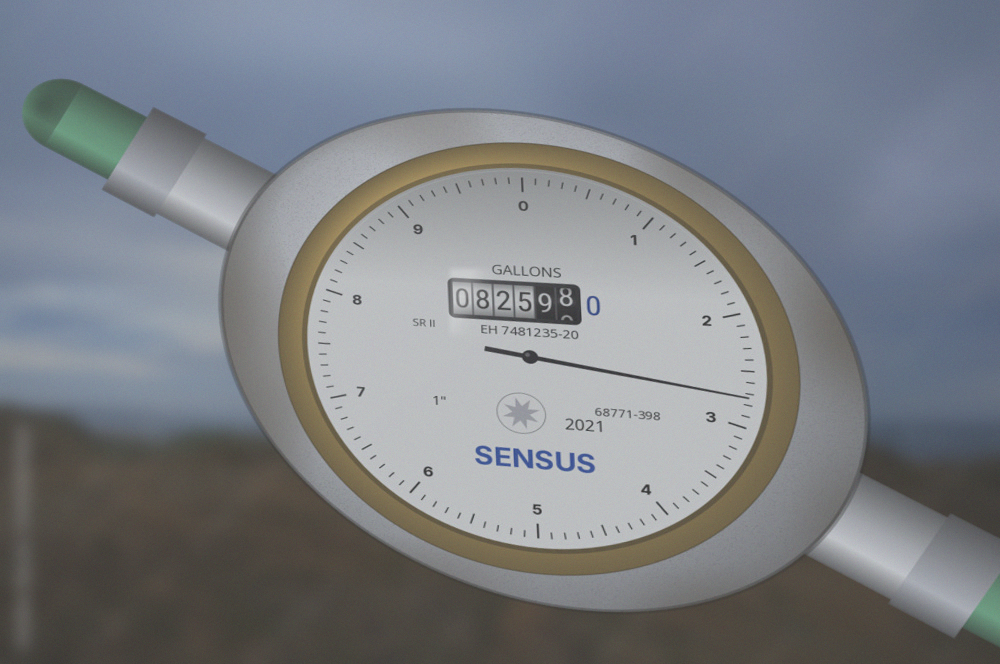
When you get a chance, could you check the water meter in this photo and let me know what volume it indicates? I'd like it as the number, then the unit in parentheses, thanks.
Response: 825982.7 (gal)
